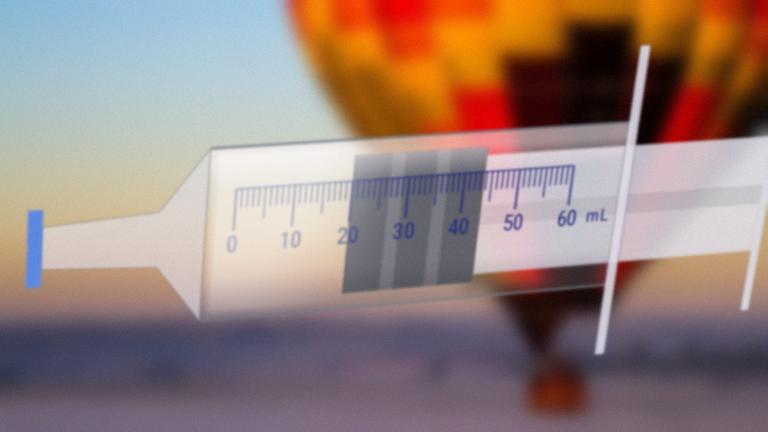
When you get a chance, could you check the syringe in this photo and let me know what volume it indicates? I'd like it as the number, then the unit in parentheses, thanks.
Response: 20 (mL)
